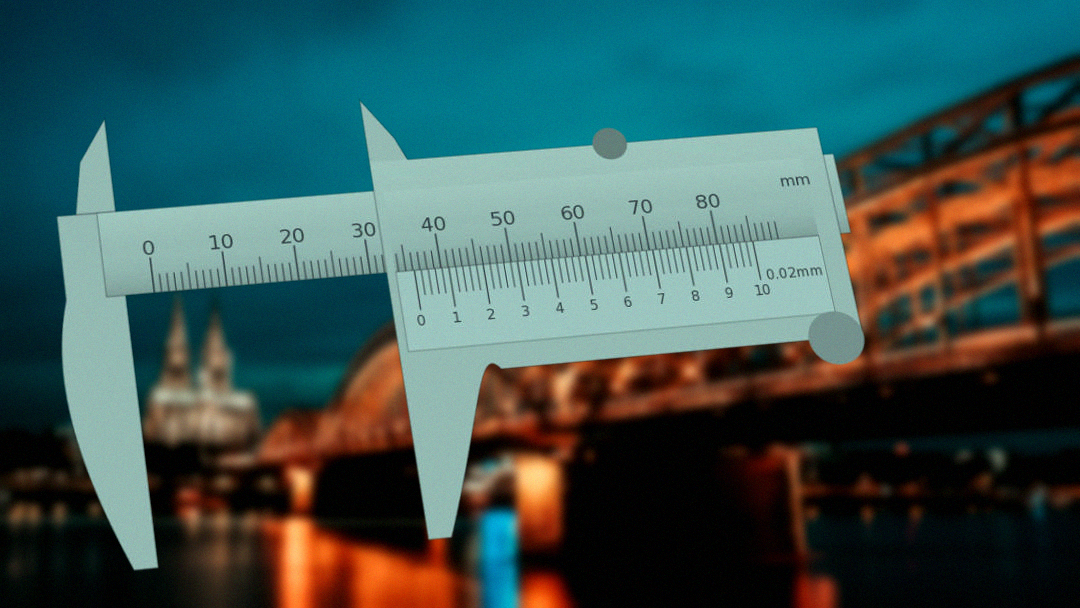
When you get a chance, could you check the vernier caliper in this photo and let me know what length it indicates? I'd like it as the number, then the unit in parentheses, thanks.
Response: 36.2 (mm)
